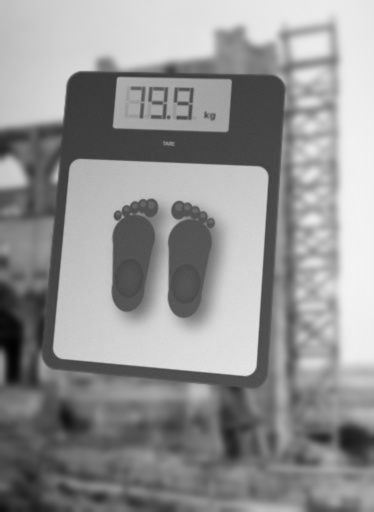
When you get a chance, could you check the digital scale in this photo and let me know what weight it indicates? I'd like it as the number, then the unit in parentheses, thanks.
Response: 79.9 (kg)
